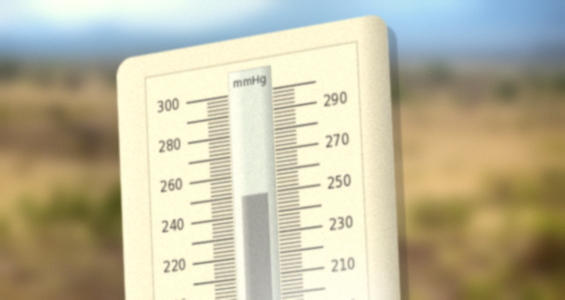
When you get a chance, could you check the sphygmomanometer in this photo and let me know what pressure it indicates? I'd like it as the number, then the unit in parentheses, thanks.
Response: 250 (mmHg)
